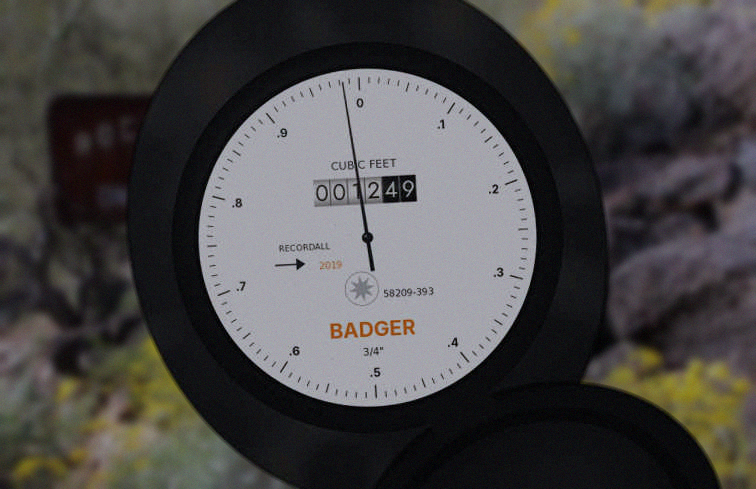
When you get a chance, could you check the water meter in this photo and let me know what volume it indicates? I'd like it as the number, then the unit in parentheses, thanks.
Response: 1248.98 (ft³)
